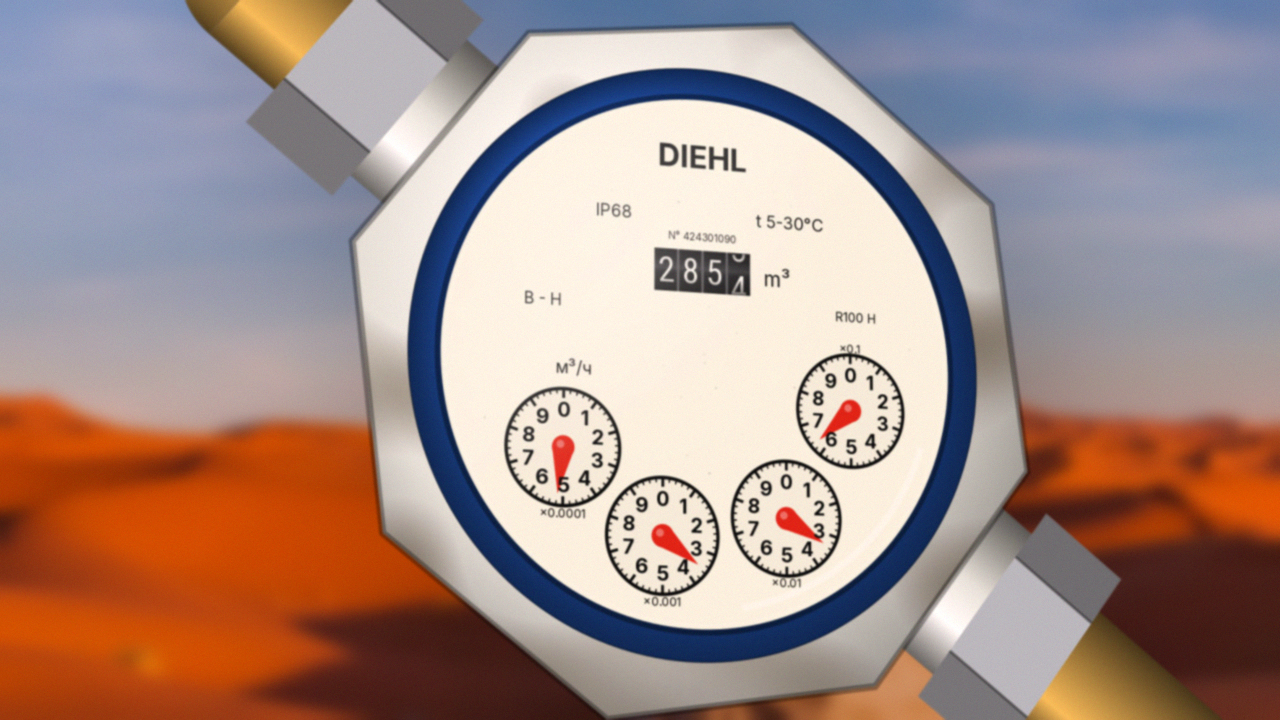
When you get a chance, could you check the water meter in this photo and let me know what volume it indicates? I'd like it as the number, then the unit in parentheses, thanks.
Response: 2853.6335 (m³)
